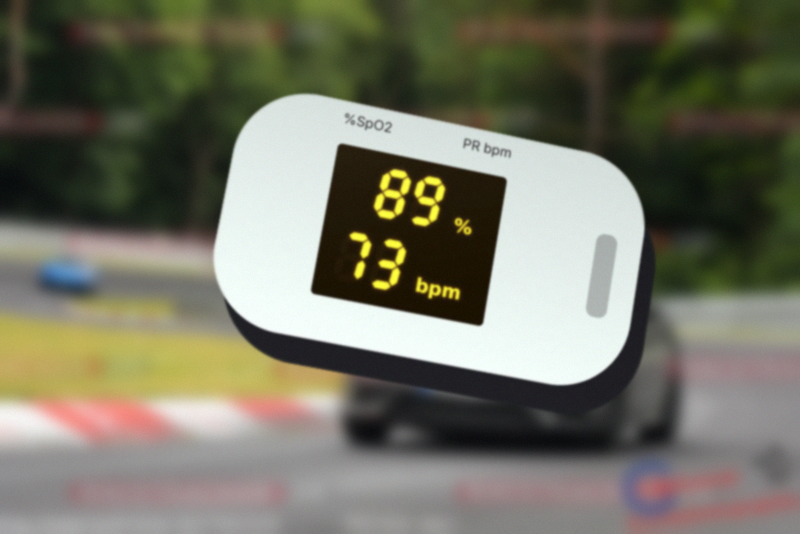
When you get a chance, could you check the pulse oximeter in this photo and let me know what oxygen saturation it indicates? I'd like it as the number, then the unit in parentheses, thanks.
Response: 89 (%)
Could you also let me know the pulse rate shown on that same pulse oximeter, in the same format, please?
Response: 73 (bpm)
